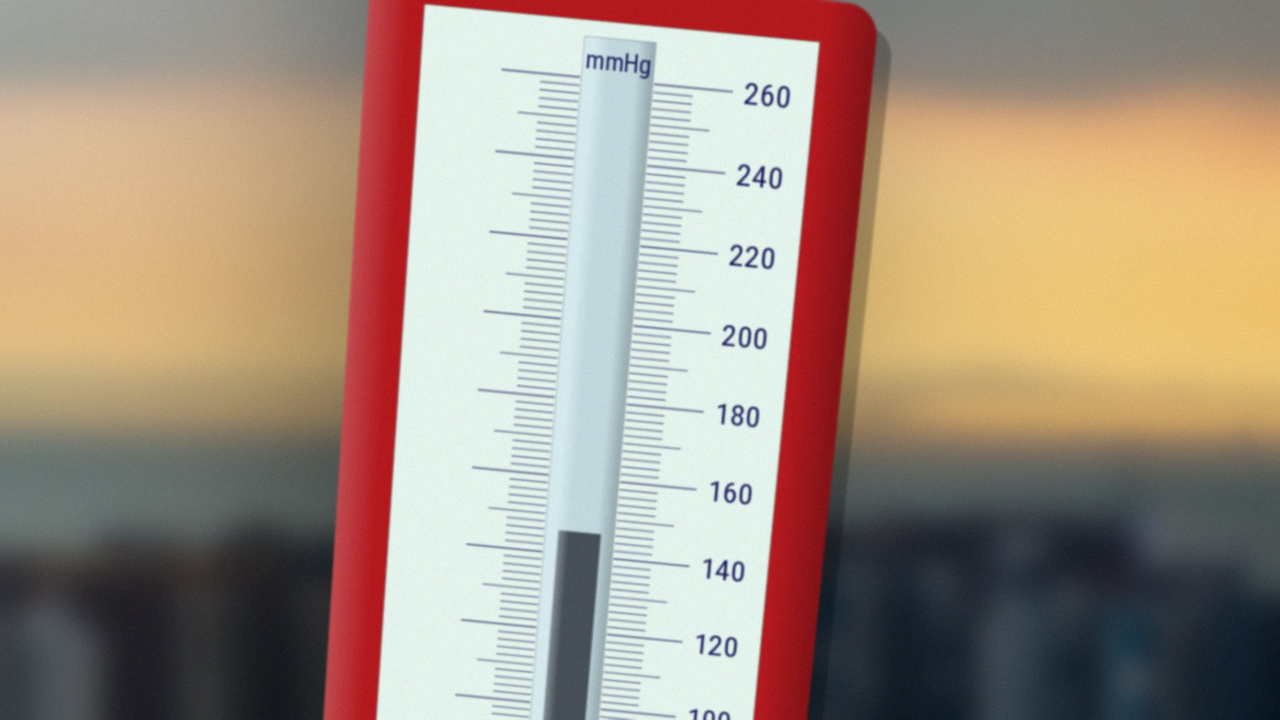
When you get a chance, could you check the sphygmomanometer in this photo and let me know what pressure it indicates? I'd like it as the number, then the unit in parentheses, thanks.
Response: 146 (mmHg)
